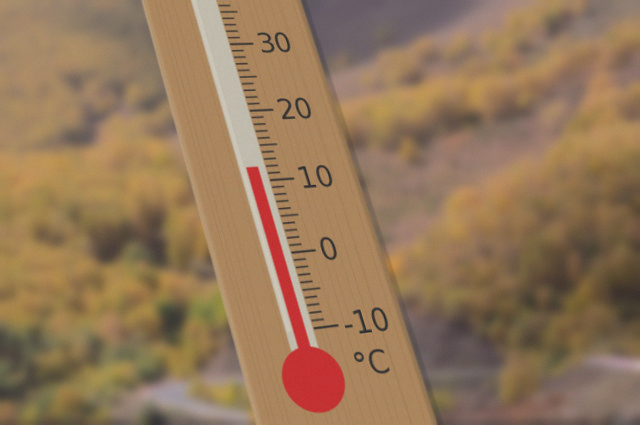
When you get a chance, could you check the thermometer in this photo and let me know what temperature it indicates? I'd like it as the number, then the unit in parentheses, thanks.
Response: 12 (°C)
